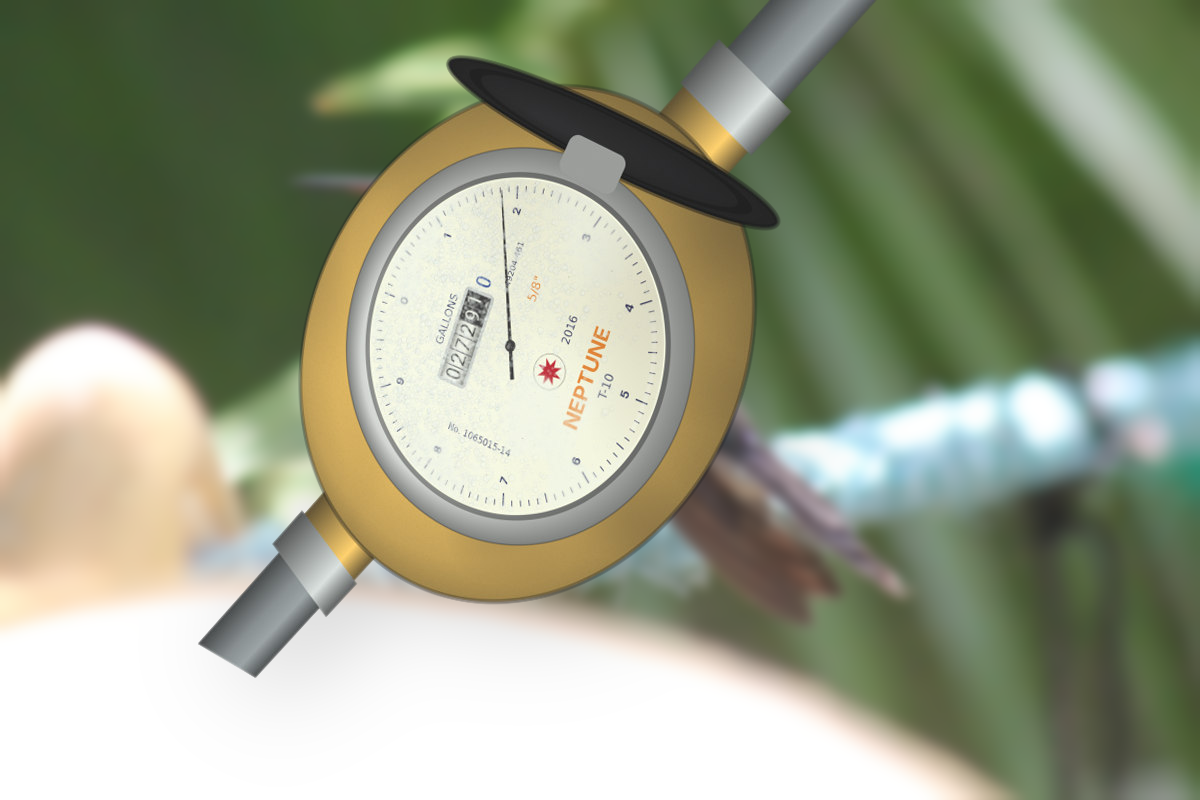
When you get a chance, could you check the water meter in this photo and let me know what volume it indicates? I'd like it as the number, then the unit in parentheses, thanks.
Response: 272911.8 (gal)
